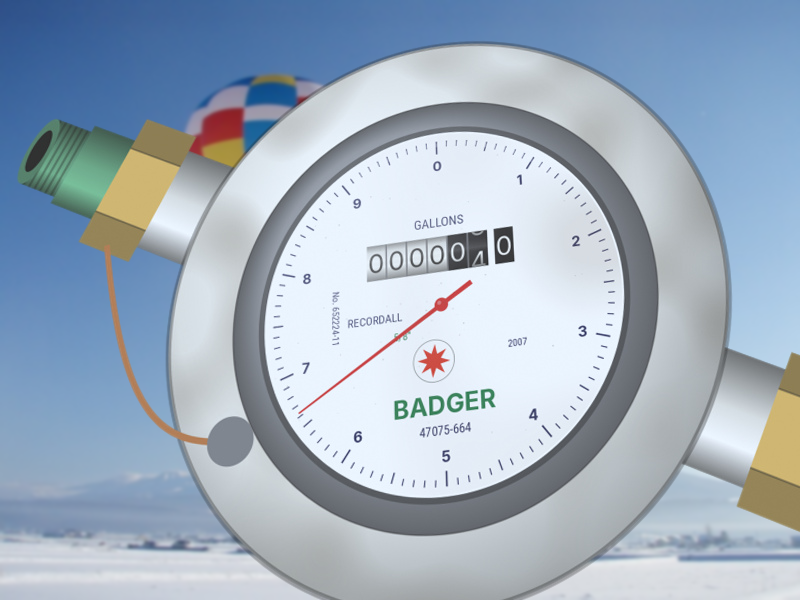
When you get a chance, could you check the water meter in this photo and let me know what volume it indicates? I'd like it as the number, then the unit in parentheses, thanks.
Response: 36.6 (gal)
